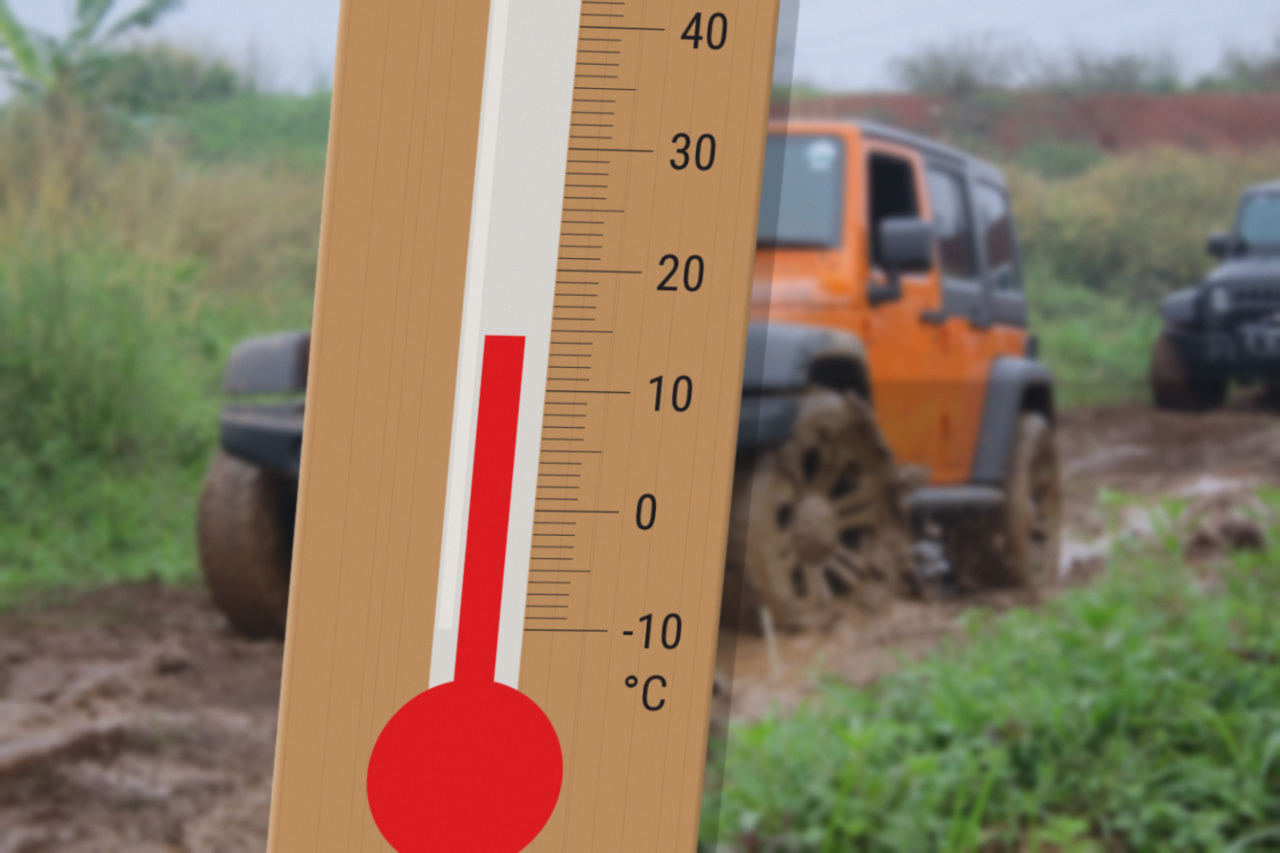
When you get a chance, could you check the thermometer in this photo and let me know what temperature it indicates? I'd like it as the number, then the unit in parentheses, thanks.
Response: 14.5 (°C)
